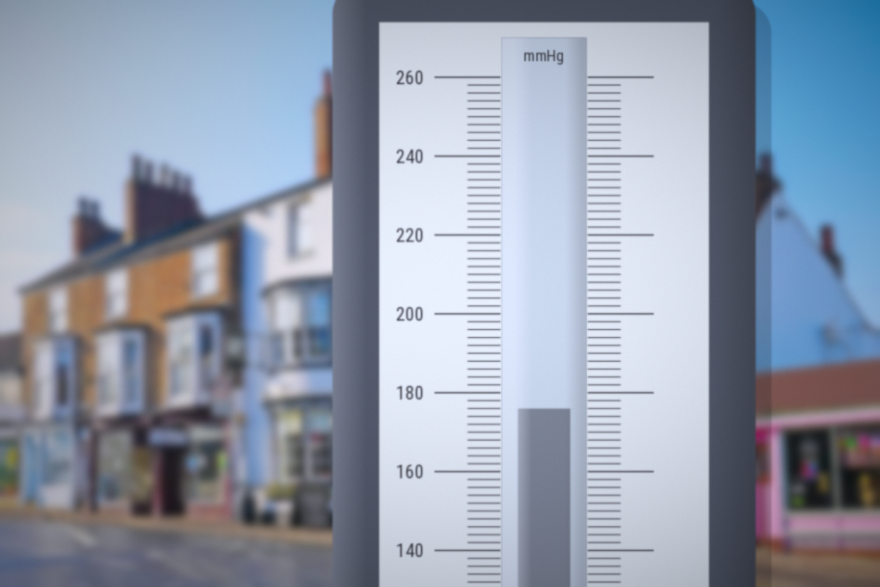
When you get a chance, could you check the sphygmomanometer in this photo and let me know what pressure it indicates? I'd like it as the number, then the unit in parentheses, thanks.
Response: 176 (mmHg)
